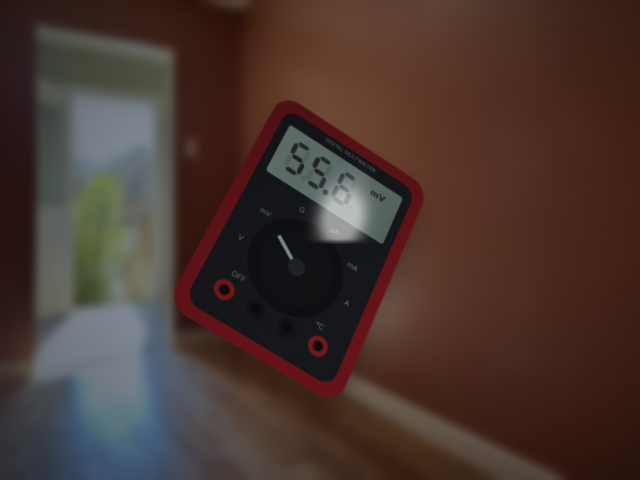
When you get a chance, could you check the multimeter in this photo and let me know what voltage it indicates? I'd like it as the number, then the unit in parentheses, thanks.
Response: 55.6 (mV)
